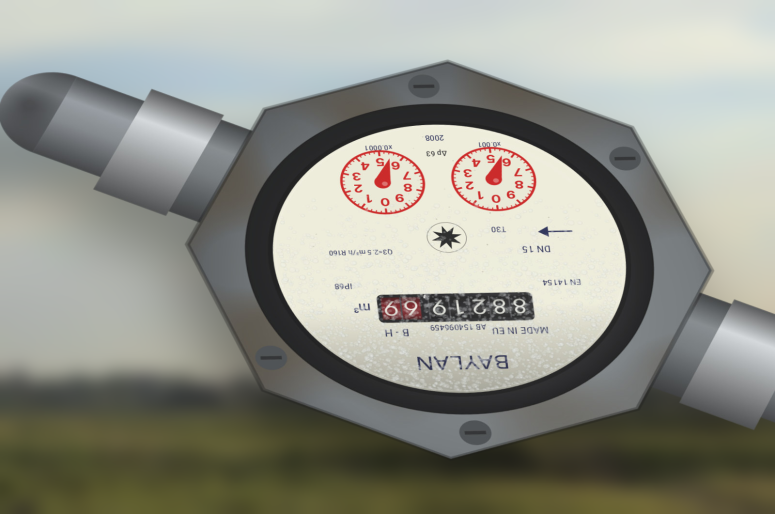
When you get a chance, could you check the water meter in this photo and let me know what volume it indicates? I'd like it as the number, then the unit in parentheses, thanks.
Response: 88219.6955 (m³)
